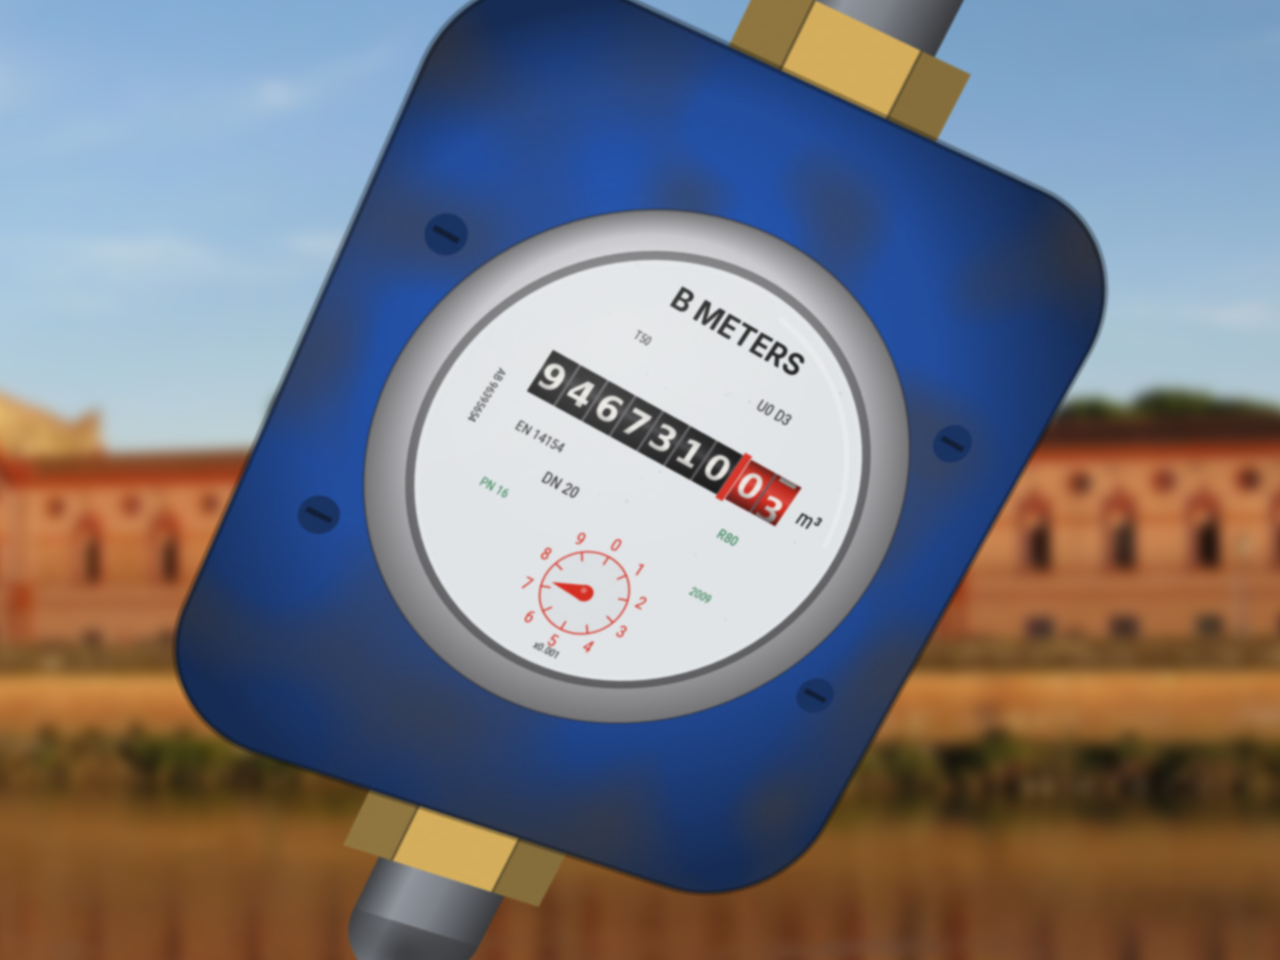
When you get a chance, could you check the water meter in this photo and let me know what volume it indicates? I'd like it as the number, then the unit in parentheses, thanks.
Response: 9467310.027 (m³)
